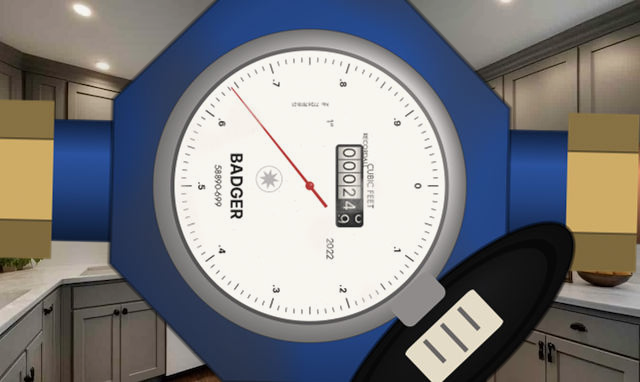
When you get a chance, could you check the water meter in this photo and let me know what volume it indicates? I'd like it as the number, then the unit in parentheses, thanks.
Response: 248.64 (ft³)
